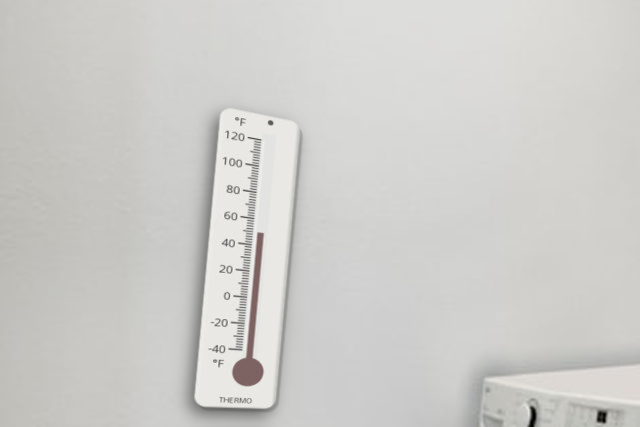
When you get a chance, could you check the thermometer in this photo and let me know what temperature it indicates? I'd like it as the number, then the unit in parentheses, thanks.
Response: 50 (°F)
